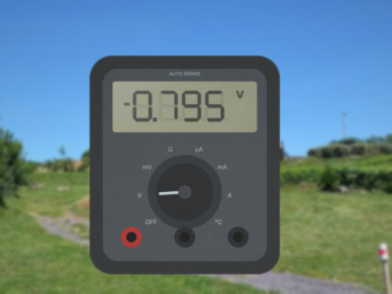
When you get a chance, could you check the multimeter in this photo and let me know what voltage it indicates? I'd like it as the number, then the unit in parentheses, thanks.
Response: -0.795 (V)
